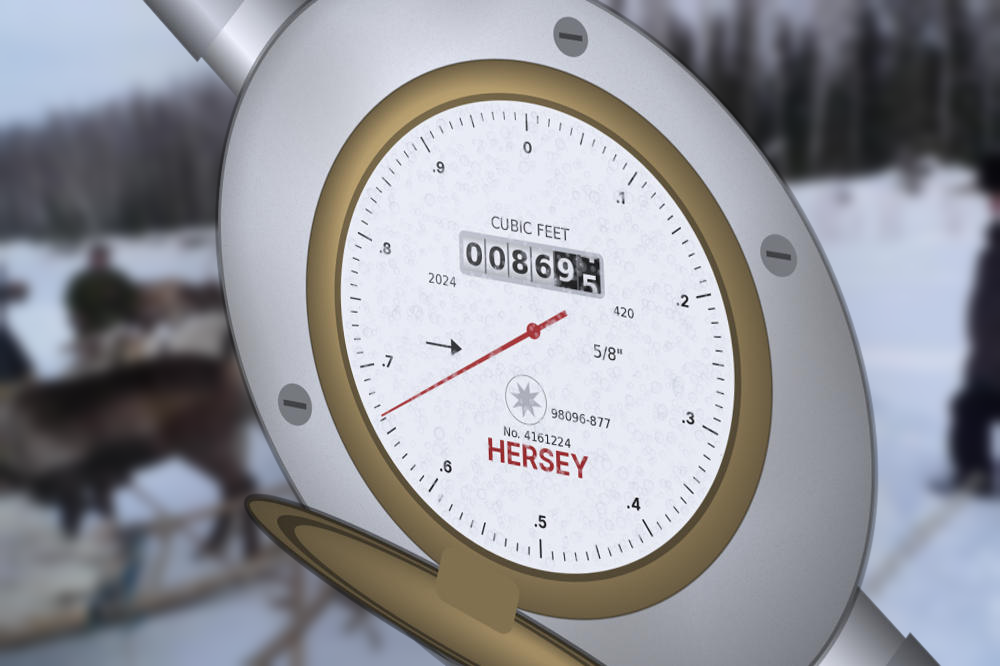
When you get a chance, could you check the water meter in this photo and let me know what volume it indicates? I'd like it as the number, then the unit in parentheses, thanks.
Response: 8694.66 (ft³)
